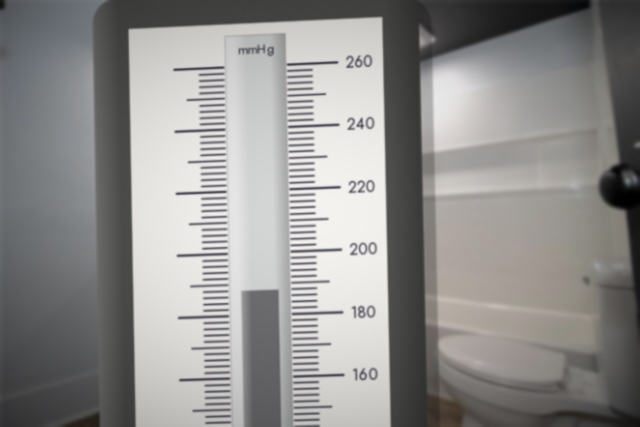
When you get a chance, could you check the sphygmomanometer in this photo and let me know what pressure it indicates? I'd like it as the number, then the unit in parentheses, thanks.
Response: 188 (mmHg)
